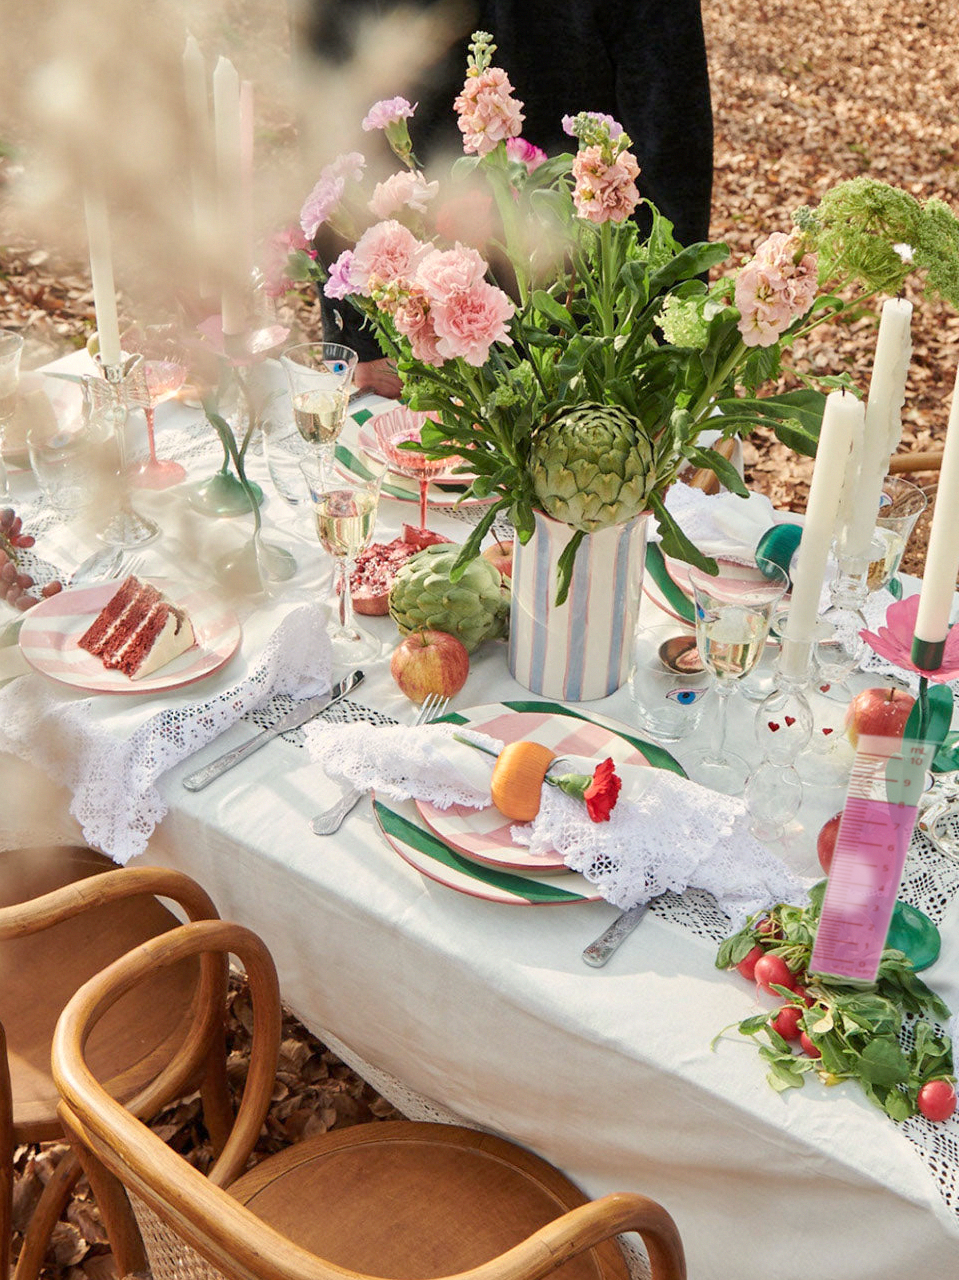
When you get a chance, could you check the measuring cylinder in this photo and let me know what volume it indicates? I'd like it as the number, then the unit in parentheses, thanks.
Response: 8 (mL)
